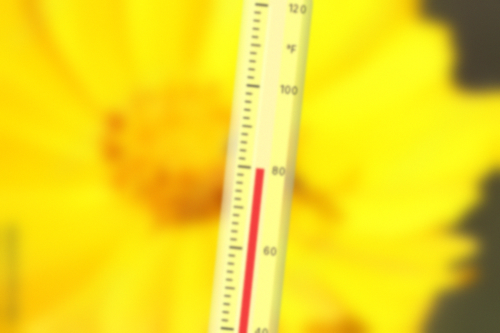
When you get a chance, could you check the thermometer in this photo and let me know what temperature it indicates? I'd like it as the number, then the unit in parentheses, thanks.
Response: 80 (°F)
